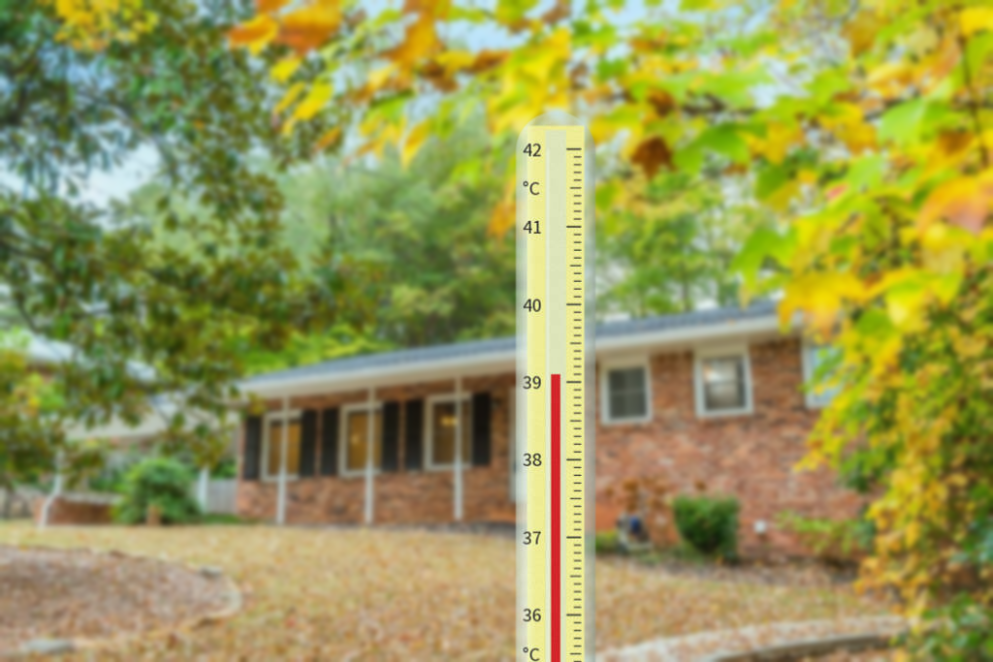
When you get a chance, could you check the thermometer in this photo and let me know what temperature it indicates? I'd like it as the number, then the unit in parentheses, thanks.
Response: 39.1 (°C)
